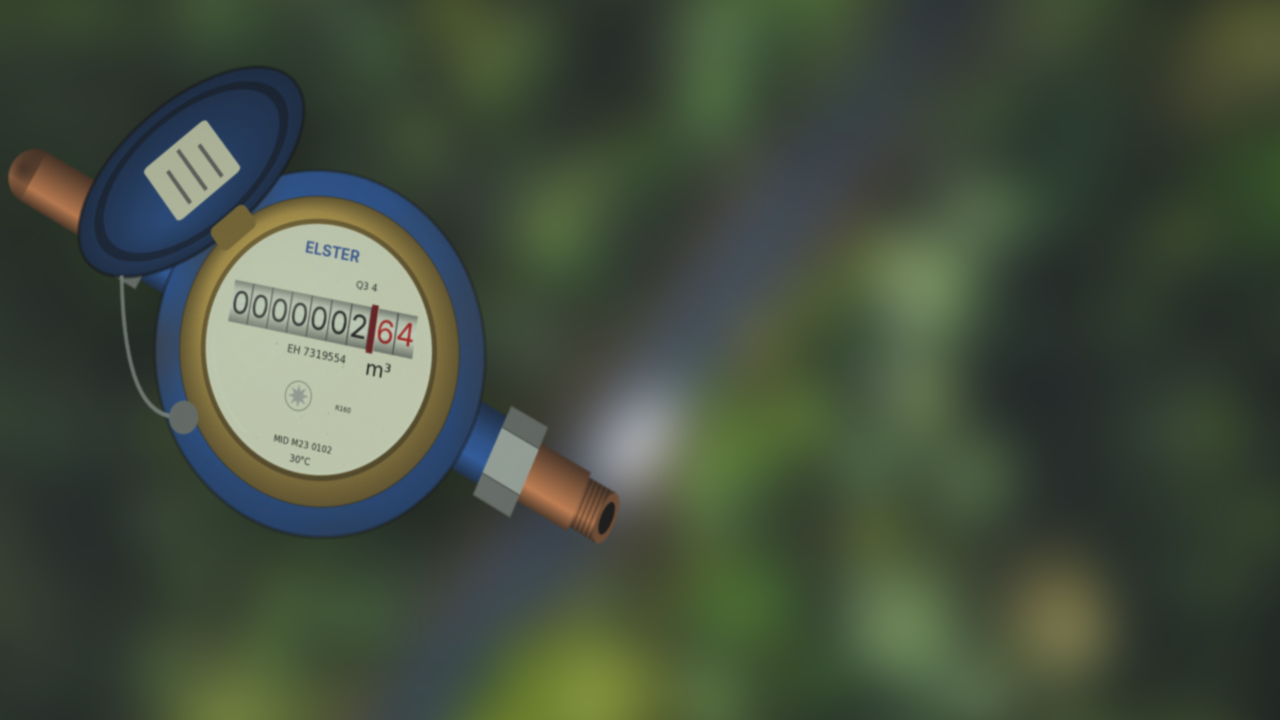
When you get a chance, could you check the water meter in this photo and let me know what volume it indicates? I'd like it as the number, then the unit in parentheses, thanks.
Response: 2.64 (m³)
